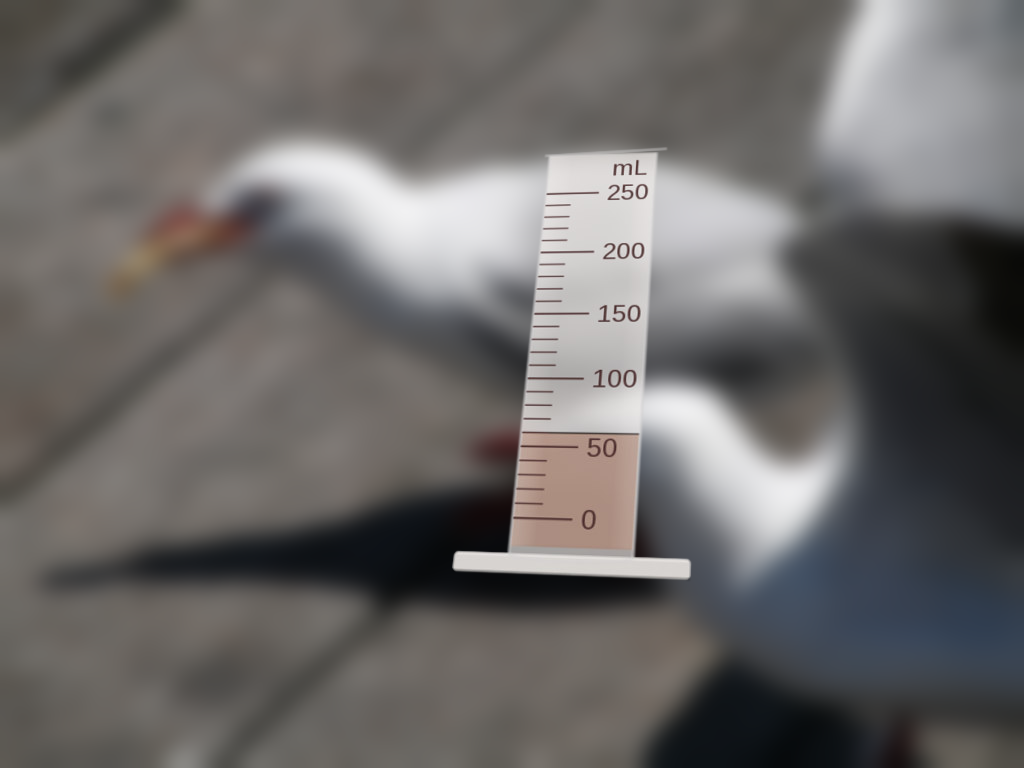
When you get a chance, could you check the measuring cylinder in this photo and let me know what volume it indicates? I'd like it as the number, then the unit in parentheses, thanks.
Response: 60 (mL)
